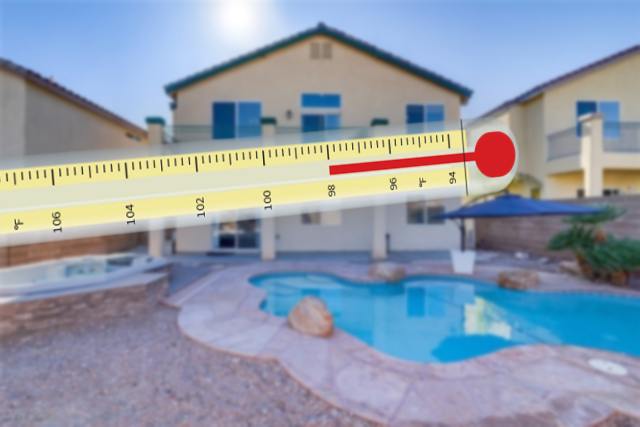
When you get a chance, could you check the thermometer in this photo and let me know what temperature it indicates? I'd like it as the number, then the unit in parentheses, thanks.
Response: 98 (°F)
